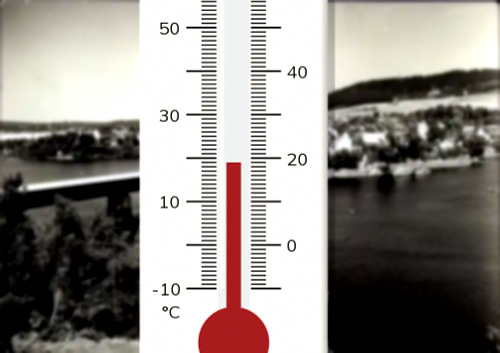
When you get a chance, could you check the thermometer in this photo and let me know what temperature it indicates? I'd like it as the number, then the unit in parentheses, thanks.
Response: 19 (°C)
